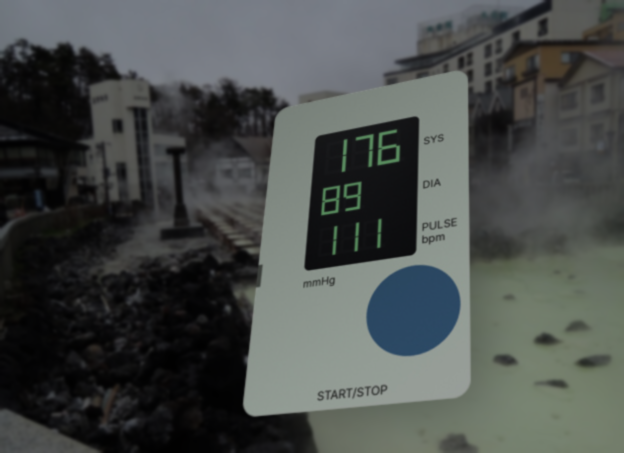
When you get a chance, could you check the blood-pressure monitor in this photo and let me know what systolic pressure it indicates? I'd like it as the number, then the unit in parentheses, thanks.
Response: 176 (mmHg)
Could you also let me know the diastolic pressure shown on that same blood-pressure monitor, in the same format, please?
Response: 89 (mmHg)
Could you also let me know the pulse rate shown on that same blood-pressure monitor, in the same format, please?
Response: 111 (bpm)
